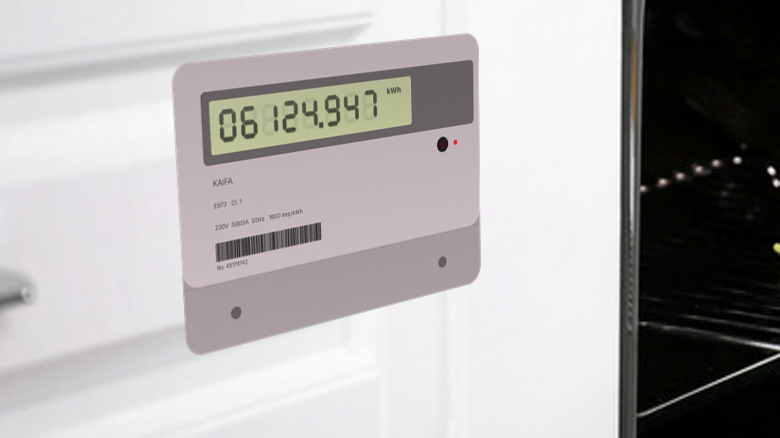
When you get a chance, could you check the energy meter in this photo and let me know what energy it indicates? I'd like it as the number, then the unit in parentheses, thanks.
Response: 6124.947 (kWh)
